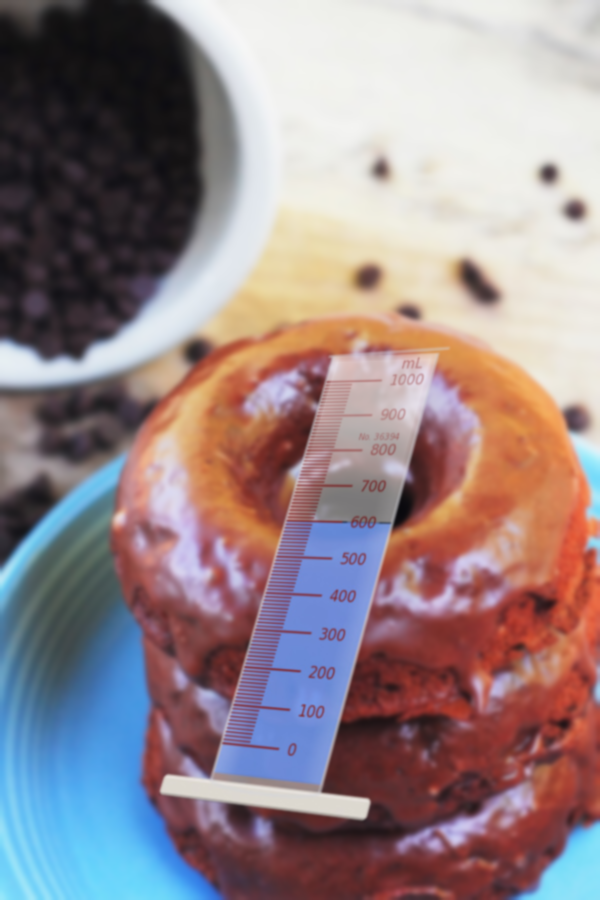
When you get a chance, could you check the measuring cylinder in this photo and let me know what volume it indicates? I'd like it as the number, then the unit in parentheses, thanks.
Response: 600 (mL)
